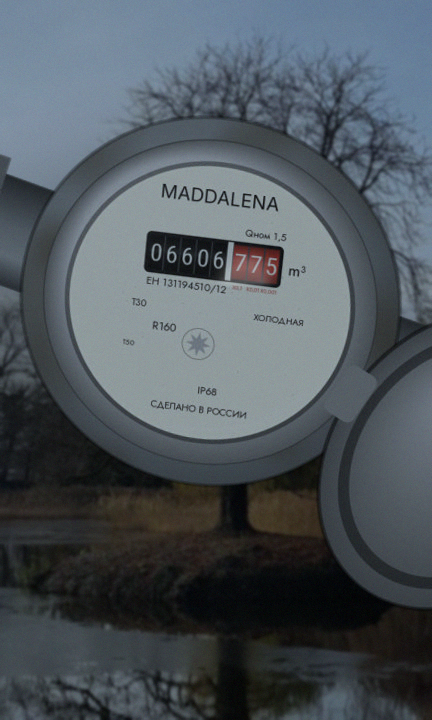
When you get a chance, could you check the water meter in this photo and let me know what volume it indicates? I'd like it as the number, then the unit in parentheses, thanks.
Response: 6606.775 (m³)
